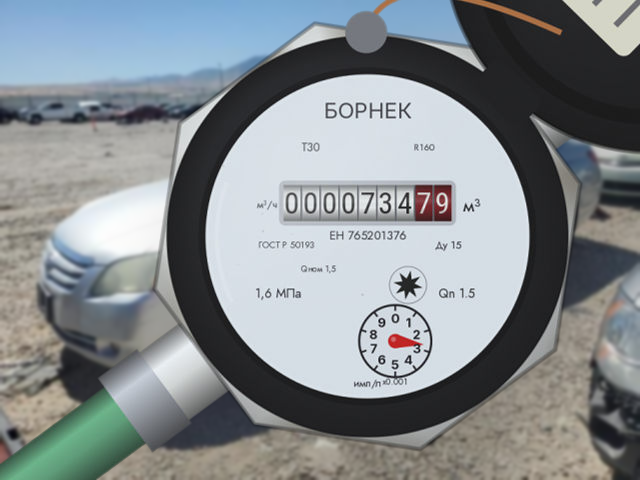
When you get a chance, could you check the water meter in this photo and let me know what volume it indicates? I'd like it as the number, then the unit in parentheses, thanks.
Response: 734.792 (m³)
